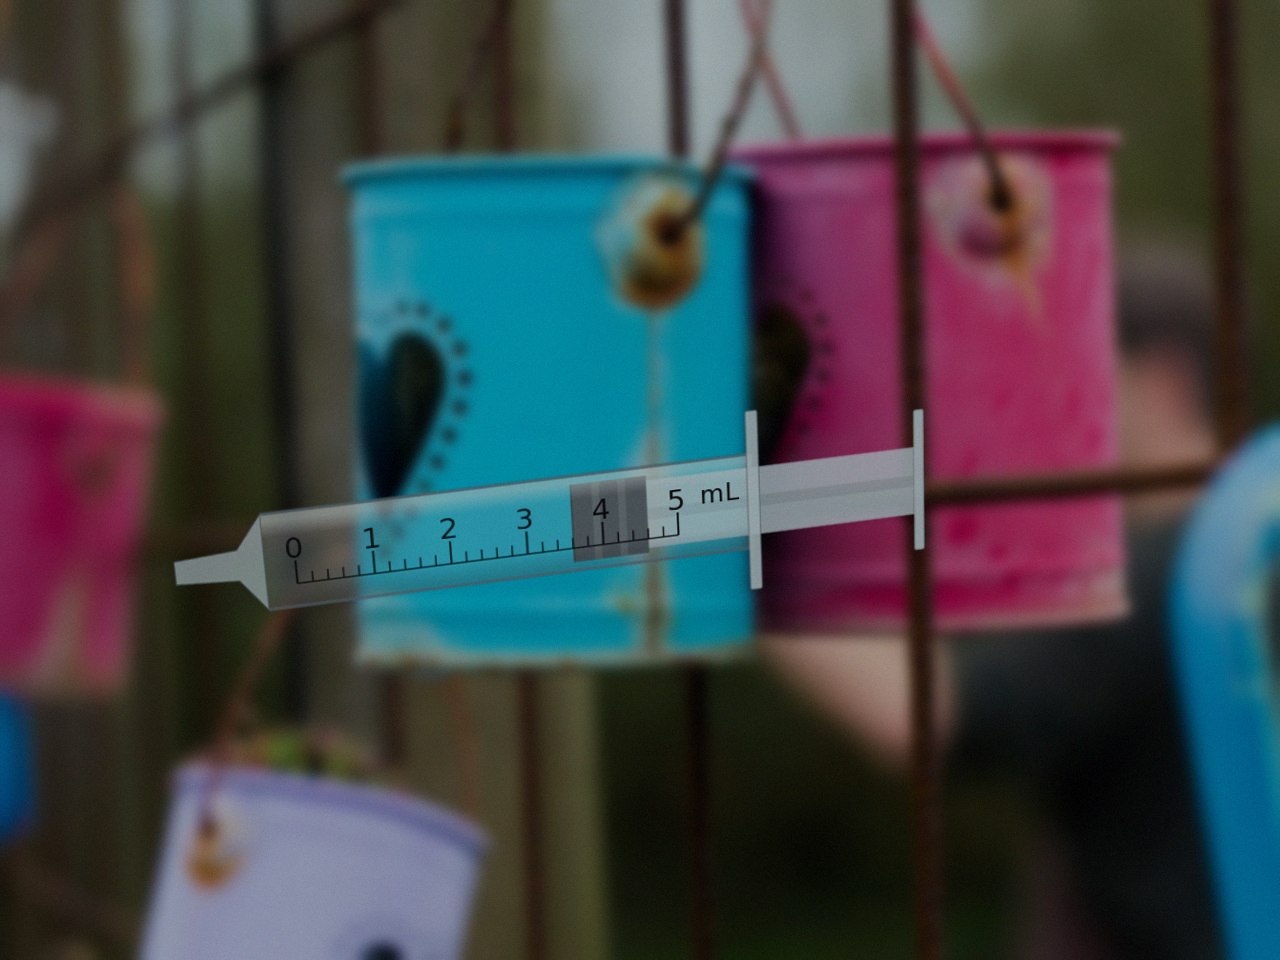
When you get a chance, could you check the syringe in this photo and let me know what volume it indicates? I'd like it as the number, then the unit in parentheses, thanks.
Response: 3.6 (mL)
